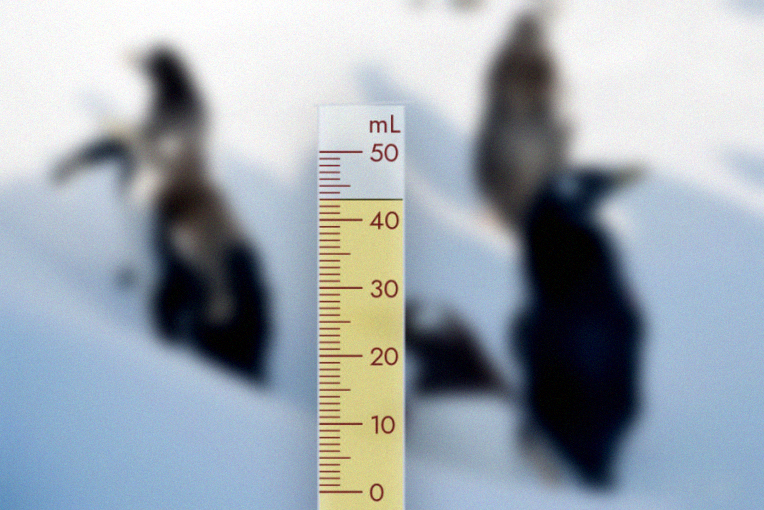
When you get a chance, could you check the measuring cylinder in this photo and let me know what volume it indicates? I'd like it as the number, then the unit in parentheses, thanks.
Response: 43 (mL)
